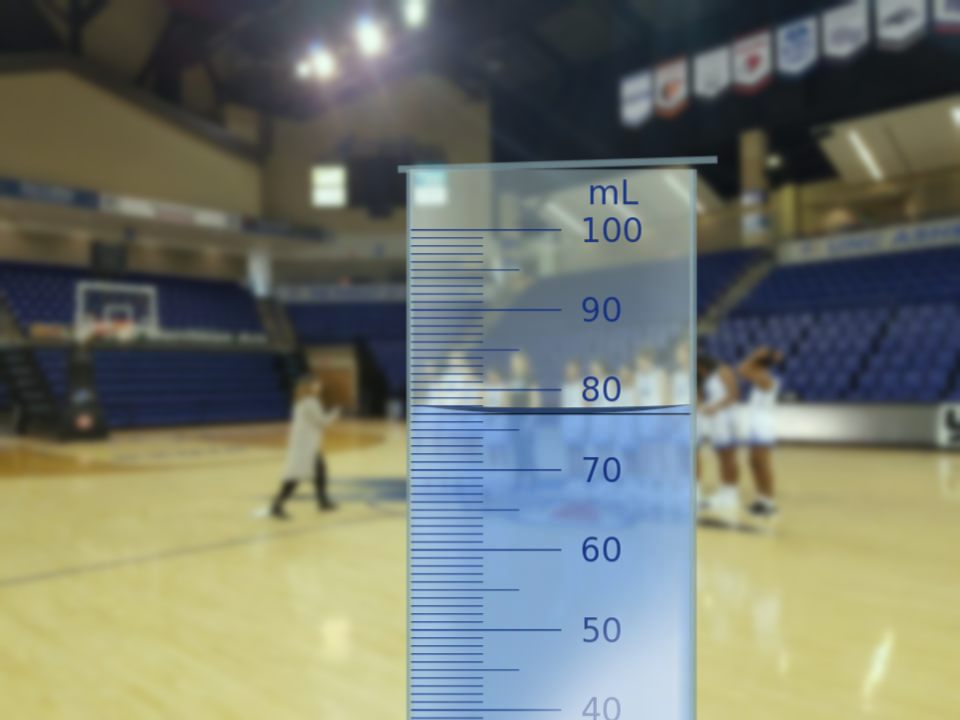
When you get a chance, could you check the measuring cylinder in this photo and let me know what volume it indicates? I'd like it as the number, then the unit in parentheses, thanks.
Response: 77 (mL)
